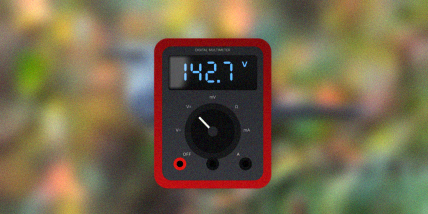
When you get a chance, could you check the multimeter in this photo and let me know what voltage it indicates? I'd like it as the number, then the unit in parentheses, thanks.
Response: 142.7 (V)
